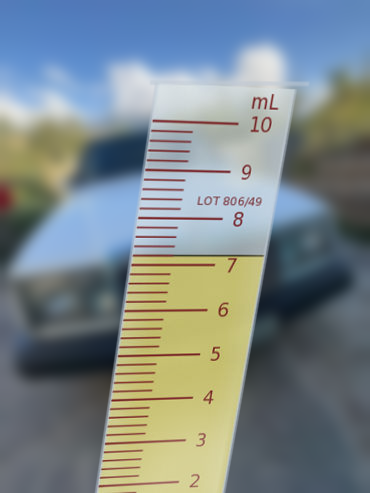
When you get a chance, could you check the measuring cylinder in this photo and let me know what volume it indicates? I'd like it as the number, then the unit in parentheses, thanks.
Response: 7.2 (mL)
